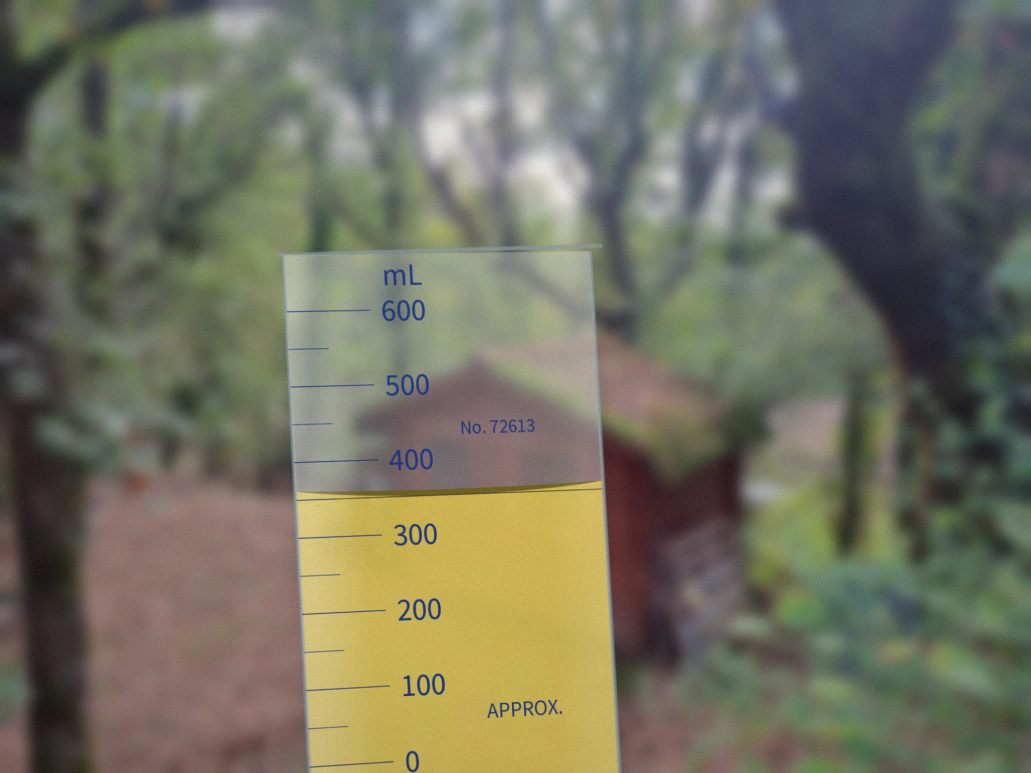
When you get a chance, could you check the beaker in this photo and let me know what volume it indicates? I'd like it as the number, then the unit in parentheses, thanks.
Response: 350 (mL)
